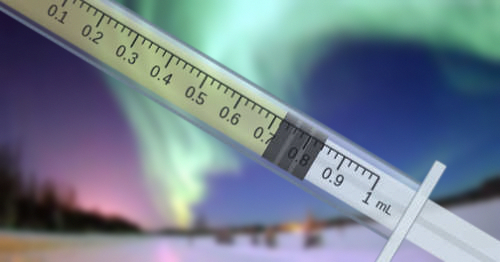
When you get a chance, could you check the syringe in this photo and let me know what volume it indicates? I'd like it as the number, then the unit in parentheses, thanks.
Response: 0.72 (mL)
